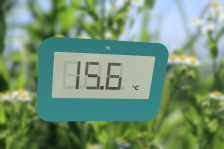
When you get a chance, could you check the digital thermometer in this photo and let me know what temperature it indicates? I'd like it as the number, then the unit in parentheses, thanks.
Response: 15.6 (°C)
